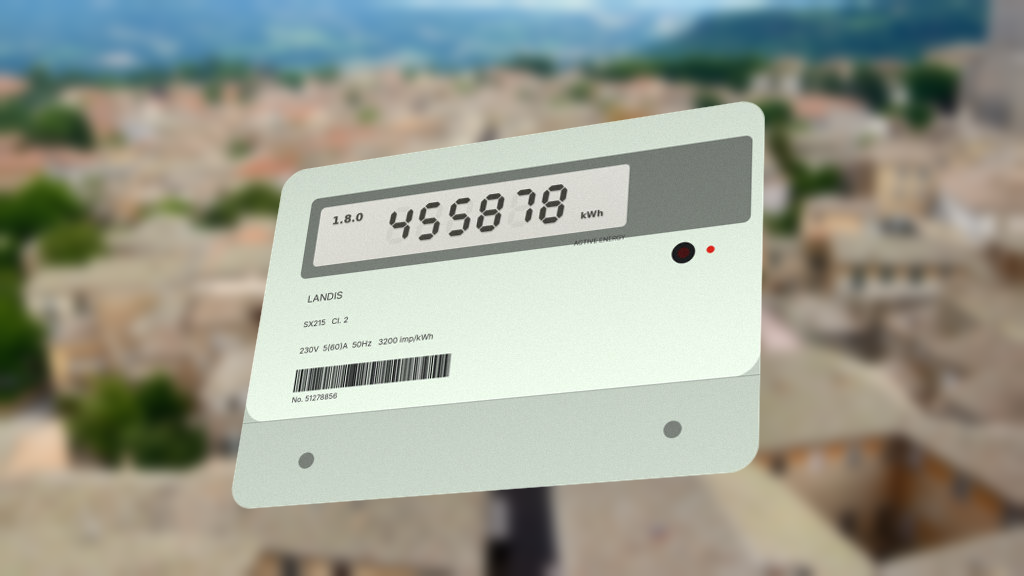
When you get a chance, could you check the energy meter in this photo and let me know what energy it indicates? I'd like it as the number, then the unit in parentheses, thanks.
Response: 455878 (kWh)
